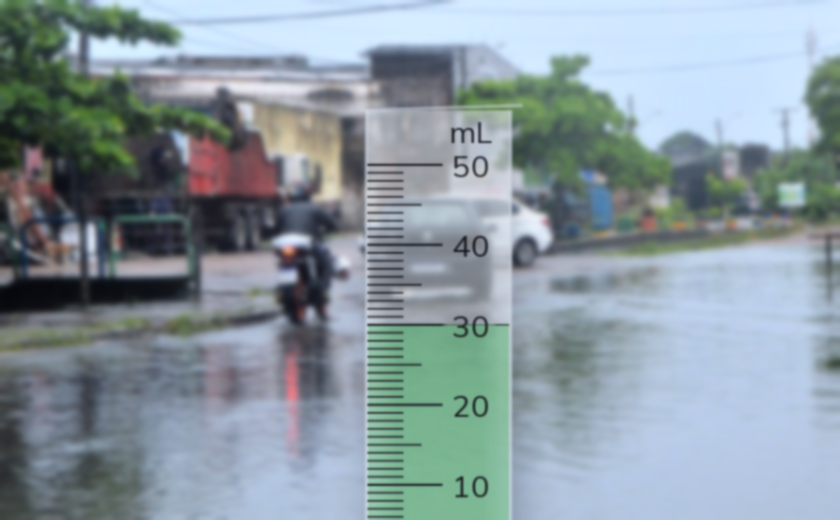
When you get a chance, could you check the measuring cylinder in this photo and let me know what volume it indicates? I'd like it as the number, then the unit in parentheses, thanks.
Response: 30 (mL)
